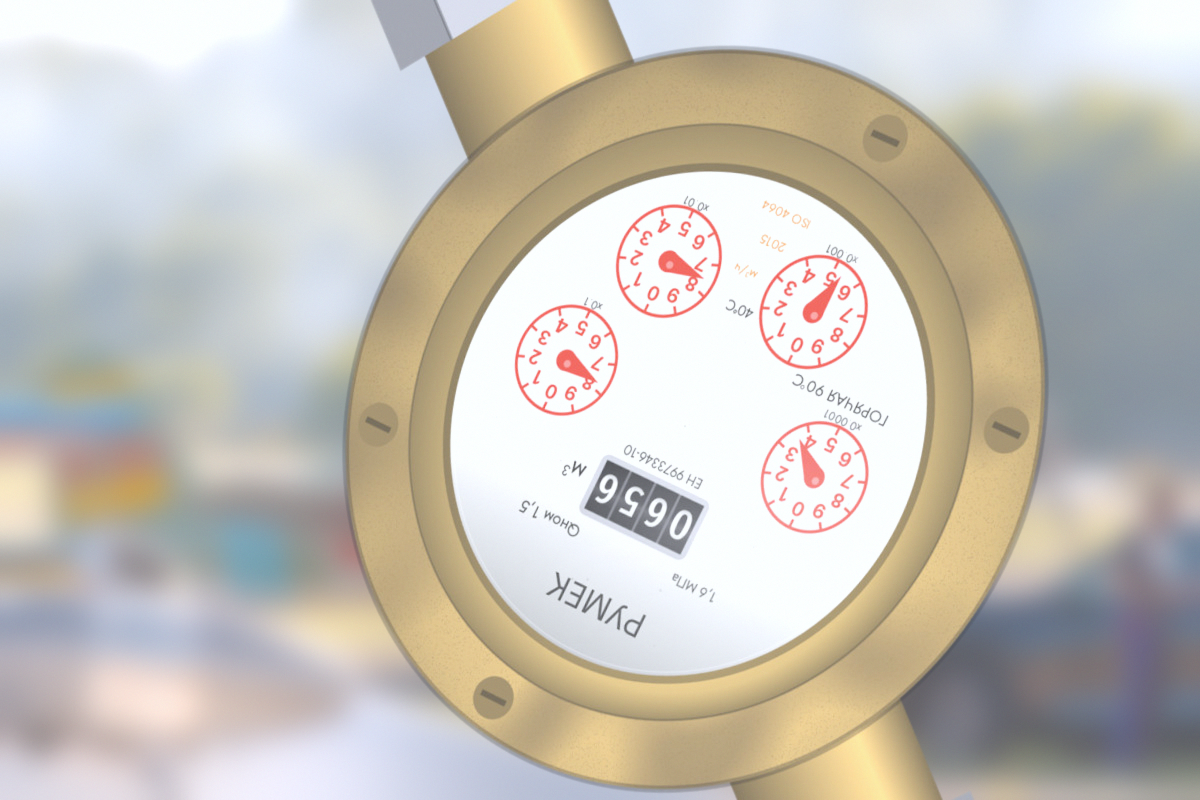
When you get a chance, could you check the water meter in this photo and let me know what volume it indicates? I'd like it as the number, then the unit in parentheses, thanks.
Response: 656.7753 (m³)
